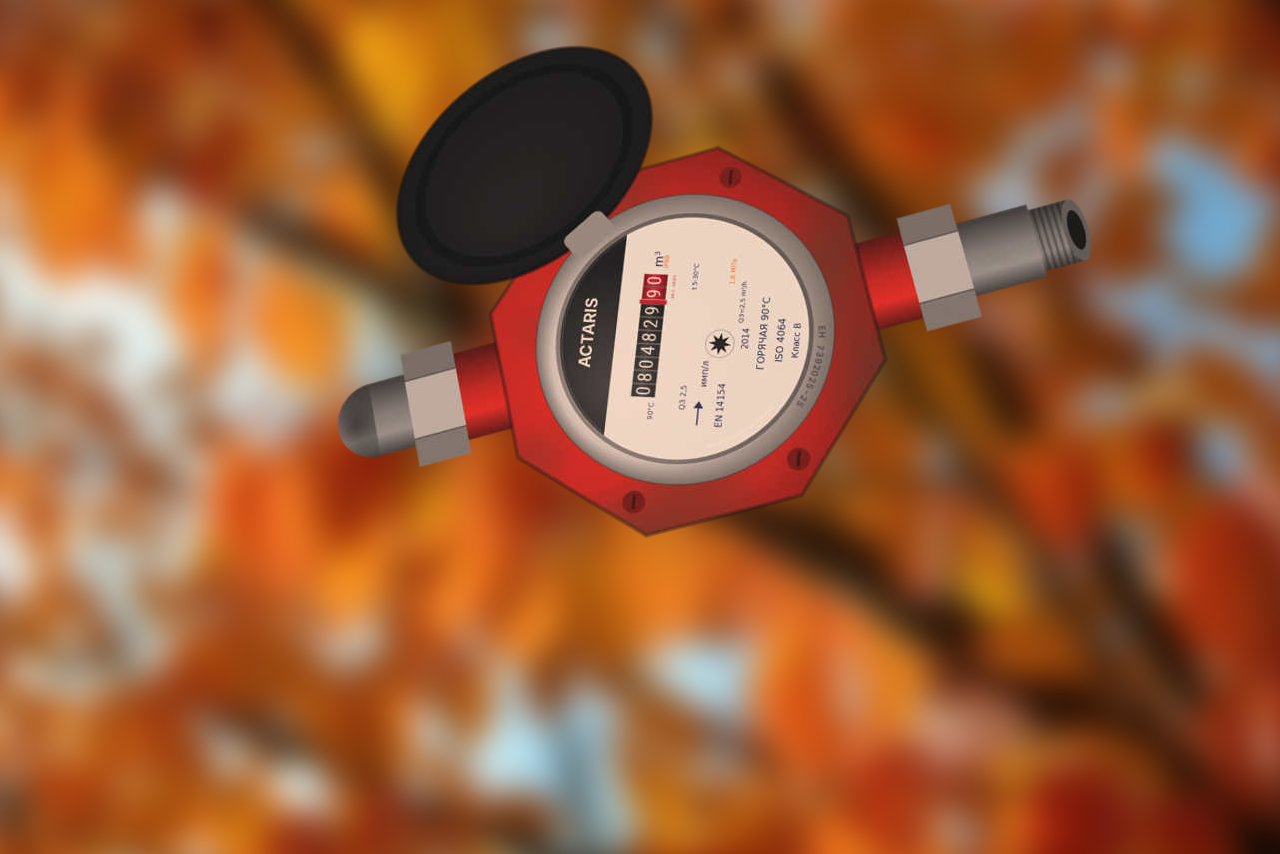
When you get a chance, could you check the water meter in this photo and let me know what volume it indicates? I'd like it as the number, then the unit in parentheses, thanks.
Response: 804829.90 (m³)
